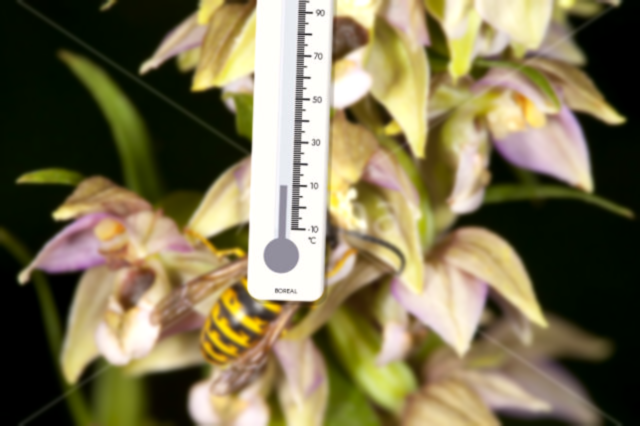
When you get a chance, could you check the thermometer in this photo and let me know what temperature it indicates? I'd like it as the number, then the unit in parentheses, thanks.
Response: 10 (°C)
